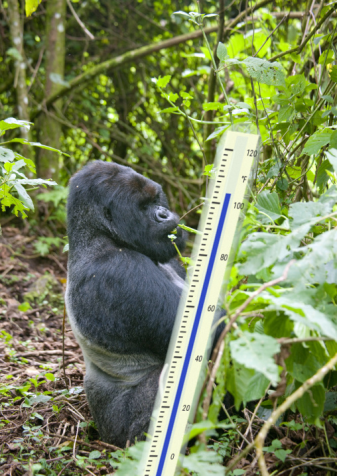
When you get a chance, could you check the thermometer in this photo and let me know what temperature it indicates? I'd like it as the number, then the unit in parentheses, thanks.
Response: 104 (°F)
